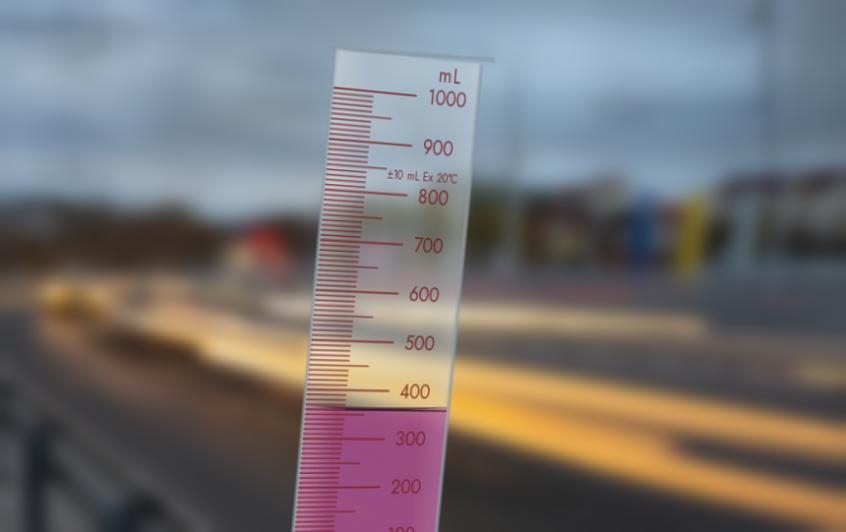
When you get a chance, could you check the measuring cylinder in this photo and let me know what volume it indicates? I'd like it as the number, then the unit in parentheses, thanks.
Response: 360 (mL)
